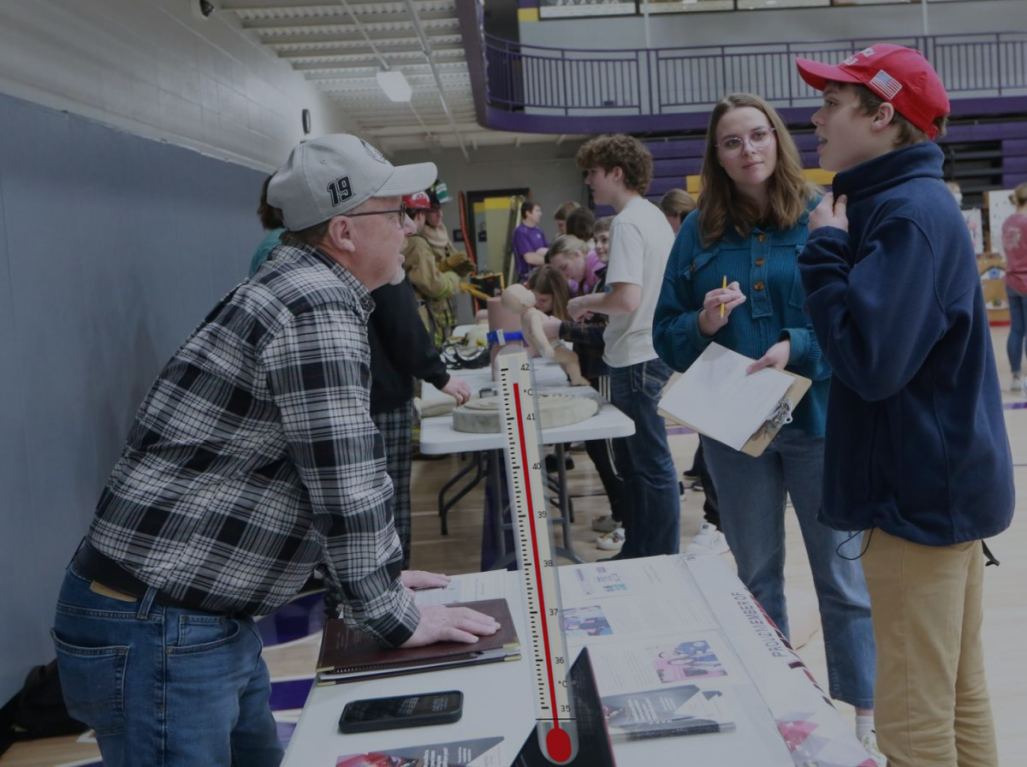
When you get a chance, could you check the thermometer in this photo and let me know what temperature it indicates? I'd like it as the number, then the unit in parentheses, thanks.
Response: 41.7 (°C)
